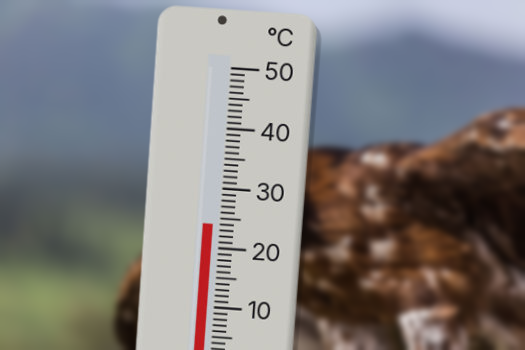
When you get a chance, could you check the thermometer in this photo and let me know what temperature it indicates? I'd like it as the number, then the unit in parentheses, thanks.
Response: 24 (°C)
